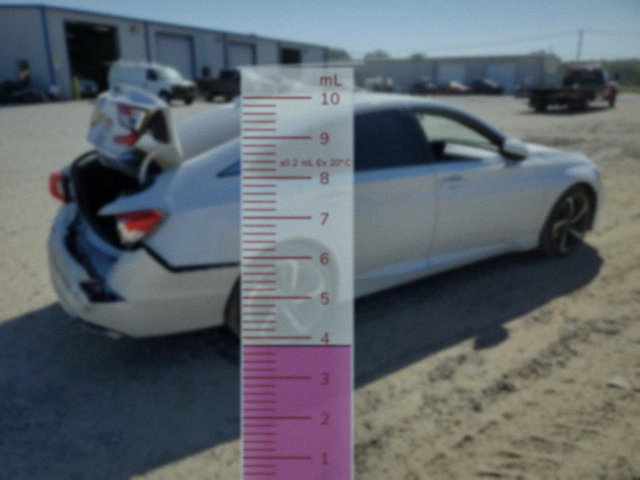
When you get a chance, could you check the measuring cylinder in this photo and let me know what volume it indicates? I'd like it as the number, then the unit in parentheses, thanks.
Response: 3.8 (mL)
